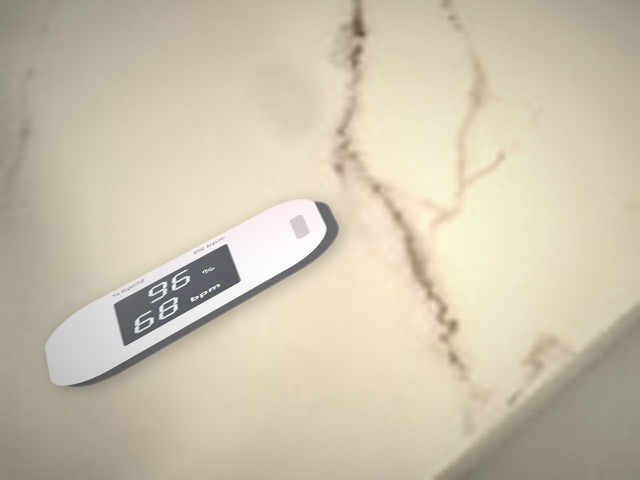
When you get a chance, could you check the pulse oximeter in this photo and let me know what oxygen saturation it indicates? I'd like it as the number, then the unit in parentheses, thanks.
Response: 96 (%)
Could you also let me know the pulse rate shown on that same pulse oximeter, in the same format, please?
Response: 68 (bpm)
